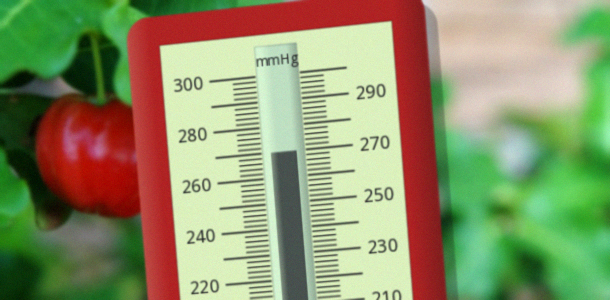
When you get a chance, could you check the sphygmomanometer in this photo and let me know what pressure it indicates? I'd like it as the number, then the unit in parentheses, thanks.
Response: 270 (mmHg)
